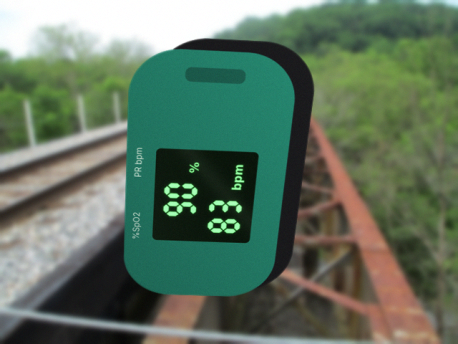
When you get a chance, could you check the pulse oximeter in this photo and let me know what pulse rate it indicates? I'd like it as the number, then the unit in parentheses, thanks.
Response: 83 (bpm)
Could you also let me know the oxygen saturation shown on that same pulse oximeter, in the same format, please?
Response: 90 (%)
